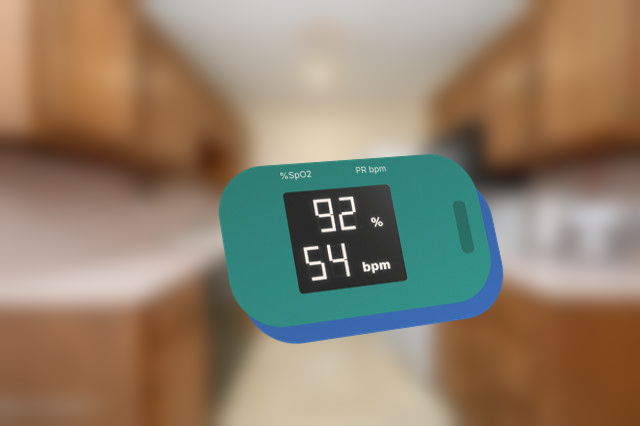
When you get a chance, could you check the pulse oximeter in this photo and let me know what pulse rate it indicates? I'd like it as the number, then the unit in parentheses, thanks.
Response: 54 (bpm)
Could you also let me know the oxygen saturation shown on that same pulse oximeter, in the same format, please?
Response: 92 (%)
